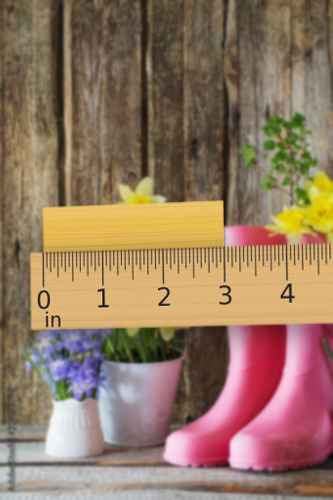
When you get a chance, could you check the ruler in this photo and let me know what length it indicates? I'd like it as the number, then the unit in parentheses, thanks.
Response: 3 (in)
